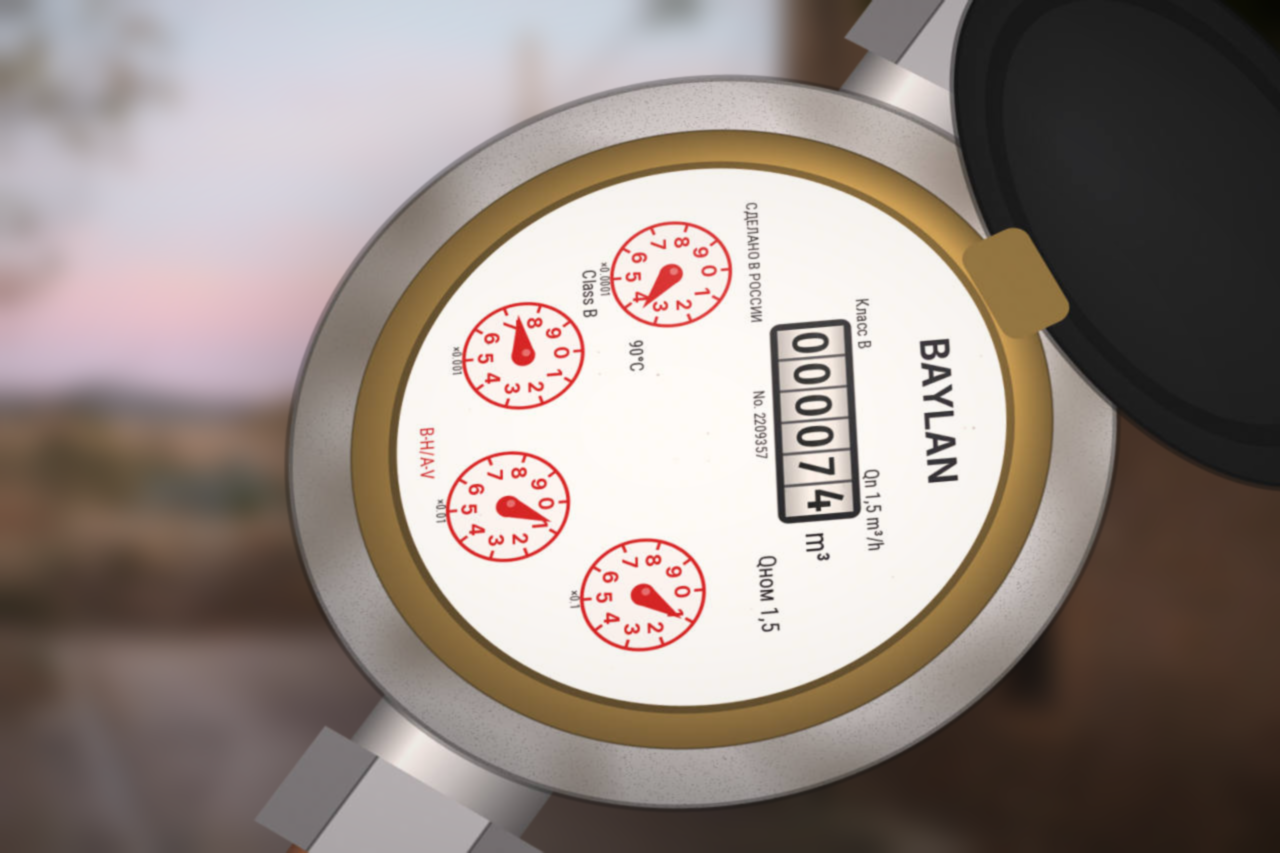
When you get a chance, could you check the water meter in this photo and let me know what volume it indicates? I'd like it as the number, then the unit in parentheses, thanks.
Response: 74.1073 (m³)
